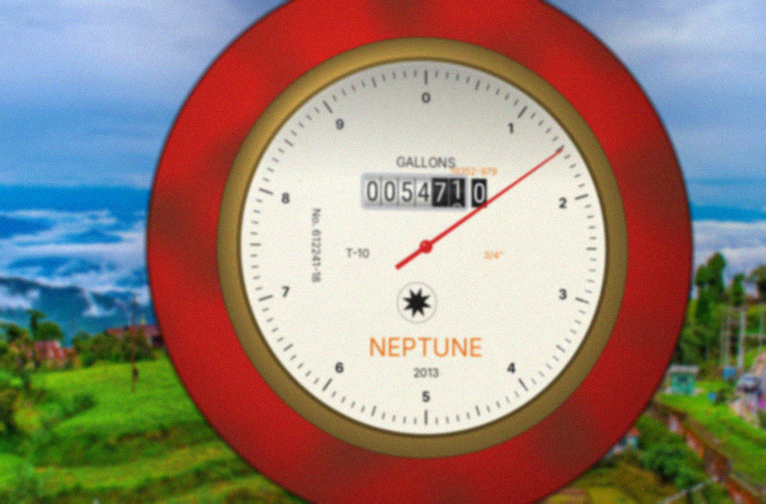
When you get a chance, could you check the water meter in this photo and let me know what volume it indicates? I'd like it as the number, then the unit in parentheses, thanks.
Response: 54711.5 (gal)
